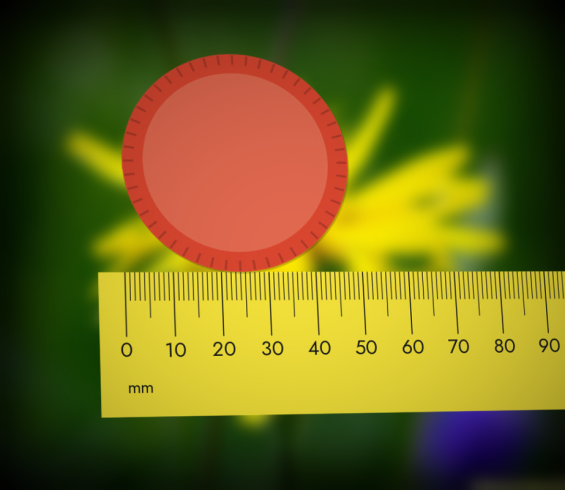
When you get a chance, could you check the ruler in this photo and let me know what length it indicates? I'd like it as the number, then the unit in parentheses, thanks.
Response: 48 (mm)
